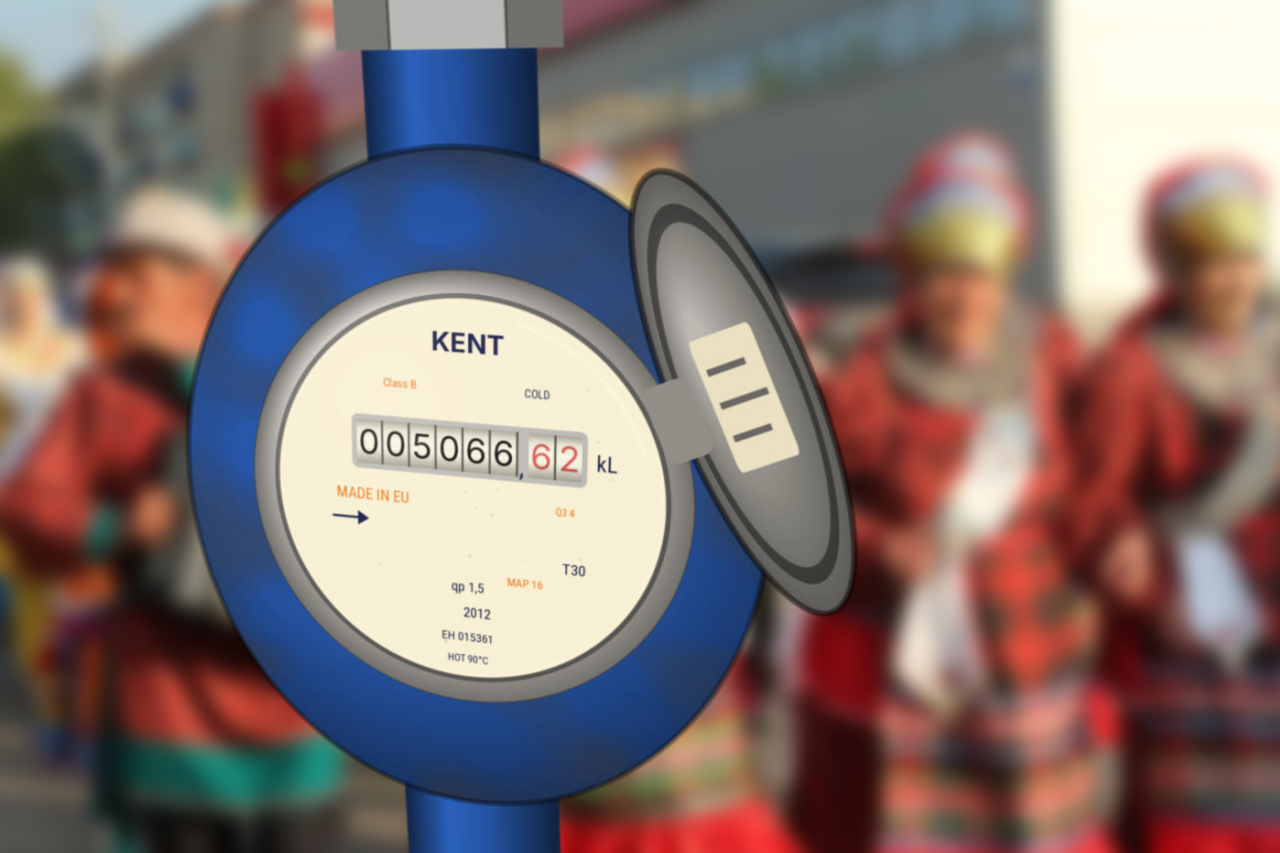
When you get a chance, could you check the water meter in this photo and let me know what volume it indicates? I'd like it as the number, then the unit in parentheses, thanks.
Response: 5066.62 (kL)
